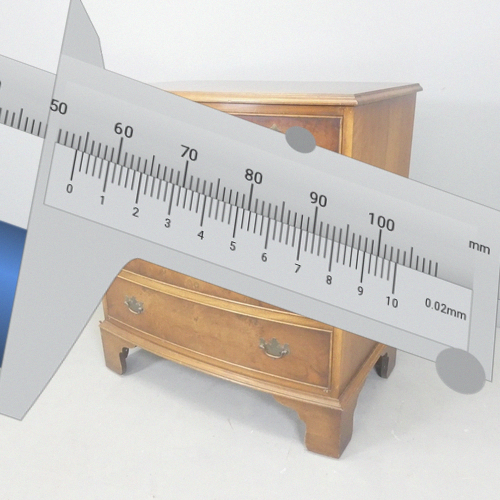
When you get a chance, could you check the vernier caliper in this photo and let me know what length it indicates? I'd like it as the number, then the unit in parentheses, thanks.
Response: 53.8 (mm)
